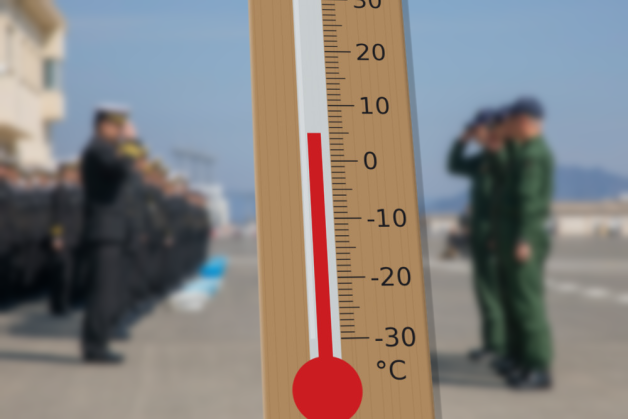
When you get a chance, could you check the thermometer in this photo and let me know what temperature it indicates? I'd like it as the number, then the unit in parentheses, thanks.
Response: 5 (°C)
